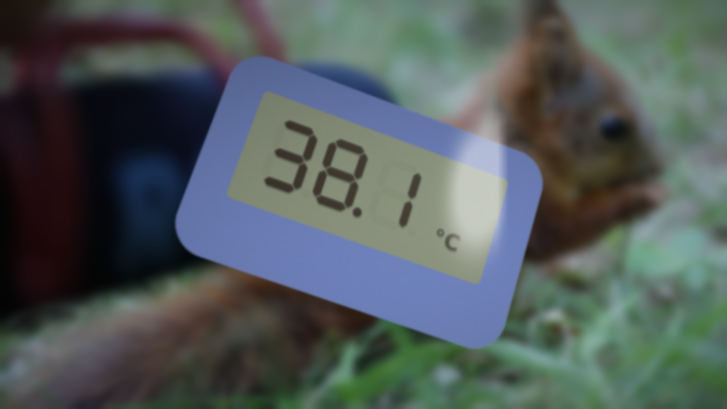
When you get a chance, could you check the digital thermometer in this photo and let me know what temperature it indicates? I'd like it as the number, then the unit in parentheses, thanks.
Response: 38.1 (°C)
